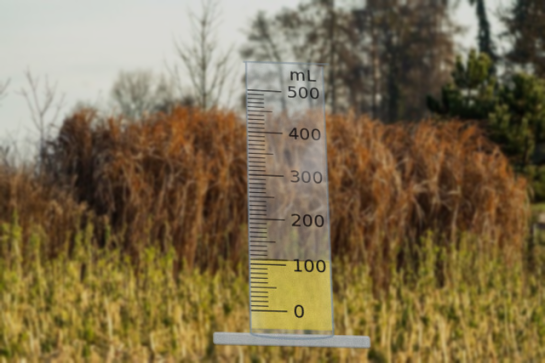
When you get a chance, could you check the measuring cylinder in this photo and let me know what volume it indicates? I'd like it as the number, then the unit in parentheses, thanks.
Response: 110 (mL)
